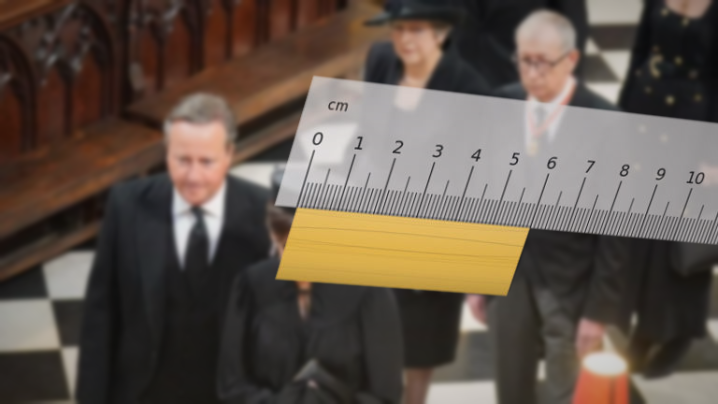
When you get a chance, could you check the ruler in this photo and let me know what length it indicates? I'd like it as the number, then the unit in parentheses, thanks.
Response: 6 (cm)
